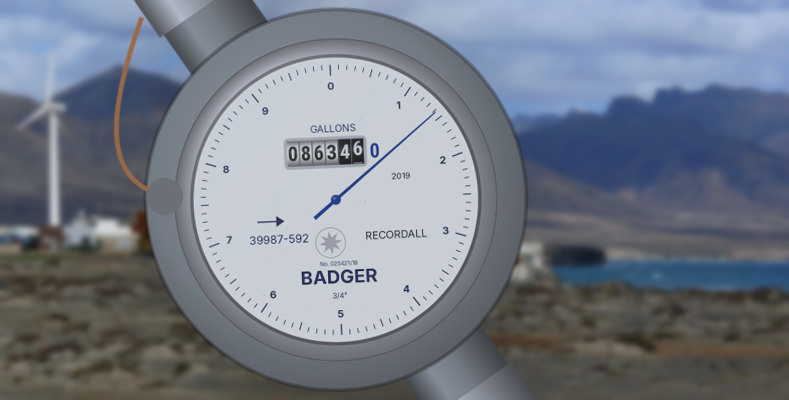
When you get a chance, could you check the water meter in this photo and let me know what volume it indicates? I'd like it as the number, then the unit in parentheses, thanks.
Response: 863461.4 (gal)
